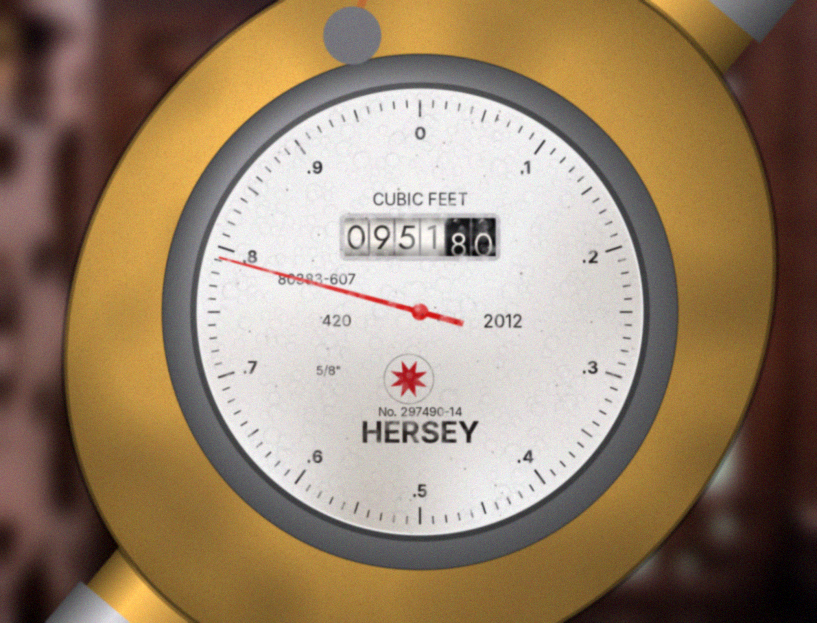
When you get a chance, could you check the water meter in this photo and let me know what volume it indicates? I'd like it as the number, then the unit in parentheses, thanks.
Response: 95179.79 (ft³)
